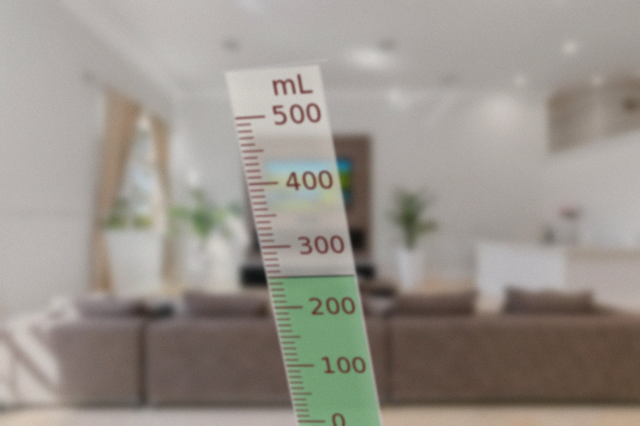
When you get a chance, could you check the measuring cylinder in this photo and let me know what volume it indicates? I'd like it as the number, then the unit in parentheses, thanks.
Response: 250 (mL)
